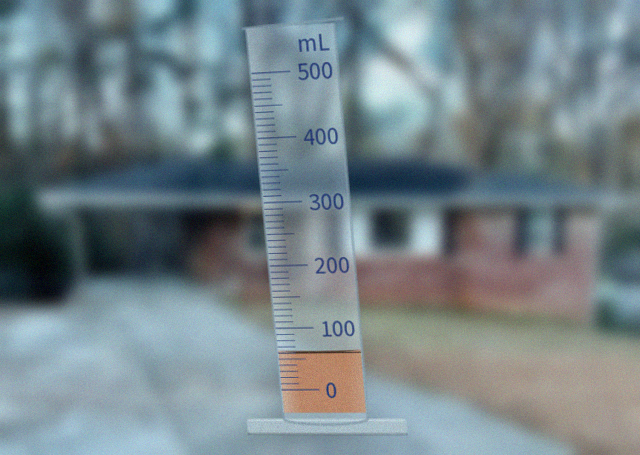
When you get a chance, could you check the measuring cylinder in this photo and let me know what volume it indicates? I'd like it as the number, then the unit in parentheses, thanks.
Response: 60 (mL)
